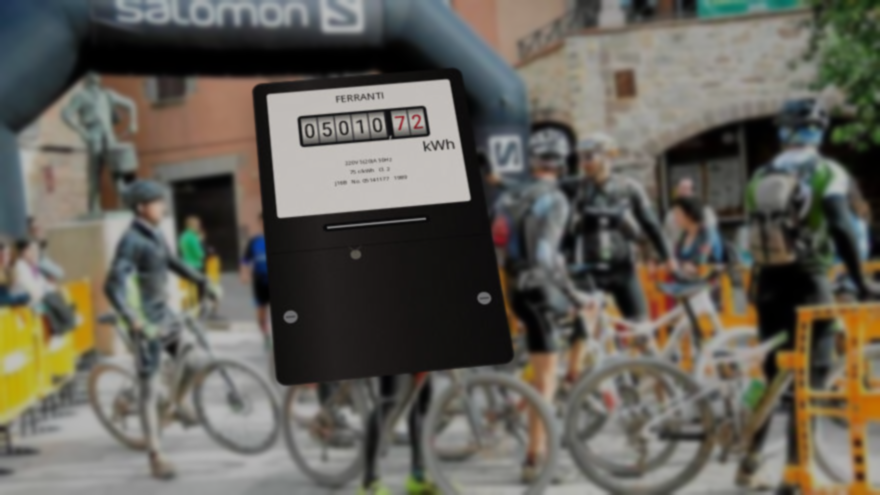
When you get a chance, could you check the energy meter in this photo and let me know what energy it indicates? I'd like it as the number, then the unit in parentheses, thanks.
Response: 5010.72 (kWh)
